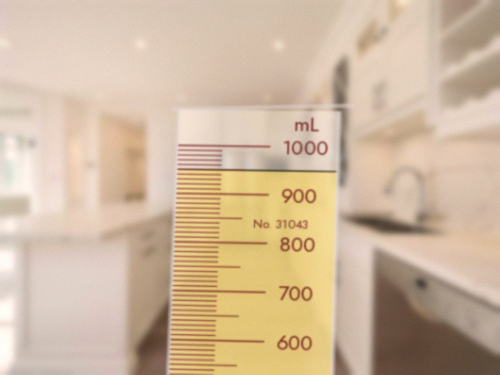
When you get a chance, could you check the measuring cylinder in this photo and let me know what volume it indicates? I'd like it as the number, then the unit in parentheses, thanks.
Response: 950 (mL)
